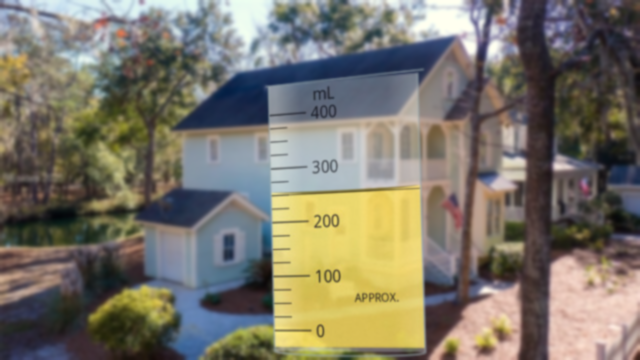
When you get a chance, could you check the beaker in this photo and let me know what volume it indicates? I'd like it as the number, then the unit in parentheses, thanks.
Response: 250 (mL)
